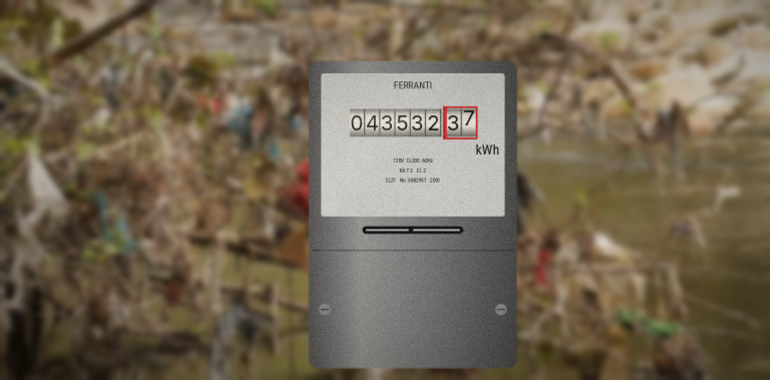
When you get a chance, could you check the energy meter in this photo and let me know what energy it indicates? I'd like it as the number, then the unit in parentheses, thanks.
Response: 43532.37 (kWh)
